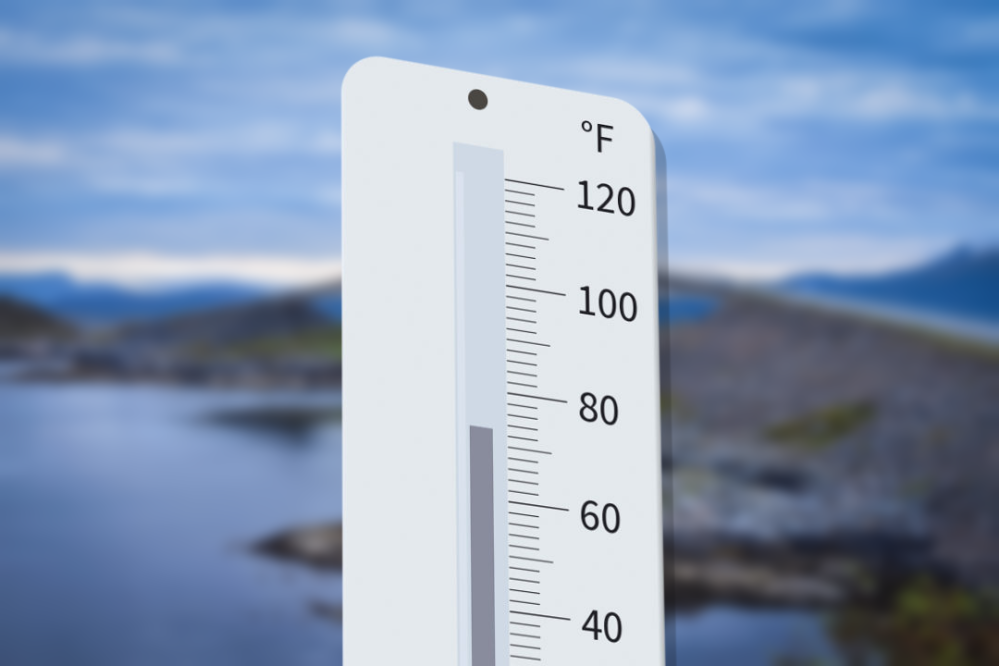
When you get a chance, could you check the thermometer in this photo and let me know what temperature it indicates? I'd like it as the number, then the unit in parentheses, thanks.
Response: 73 (°F)
